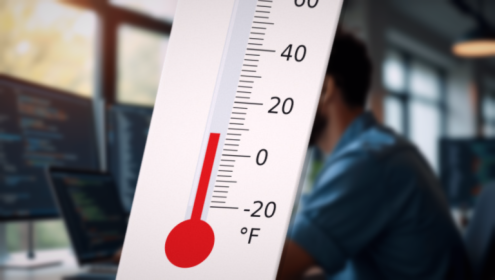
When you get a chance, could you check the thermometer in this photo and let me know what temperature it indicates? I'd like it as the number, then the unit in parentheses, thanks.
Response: 8 (°F)
